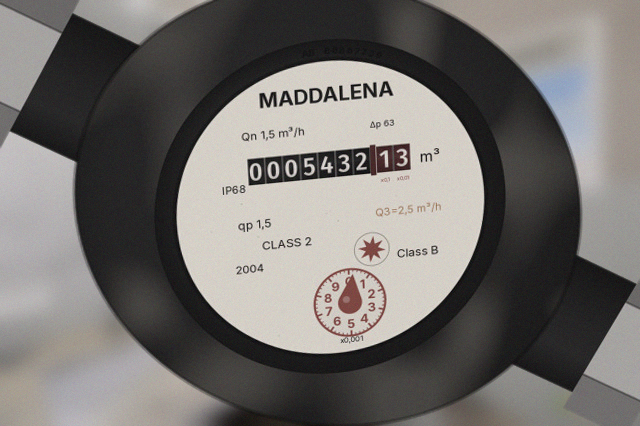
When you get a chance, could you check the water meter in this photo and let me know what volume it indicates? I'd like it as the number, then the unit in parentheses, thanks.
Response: 5432.130 (m³)
